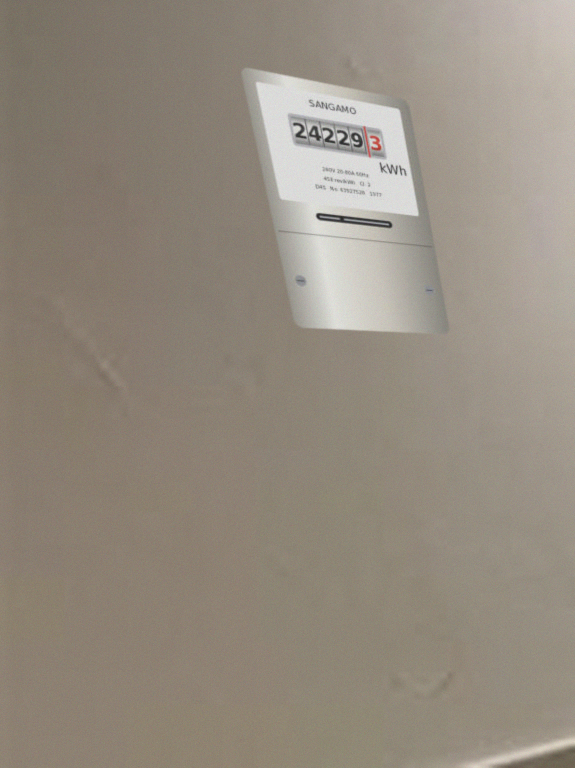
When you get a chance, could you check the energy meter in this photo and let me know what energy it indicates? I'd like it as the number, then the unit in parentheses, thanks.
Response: 24229.3 (kWh)
